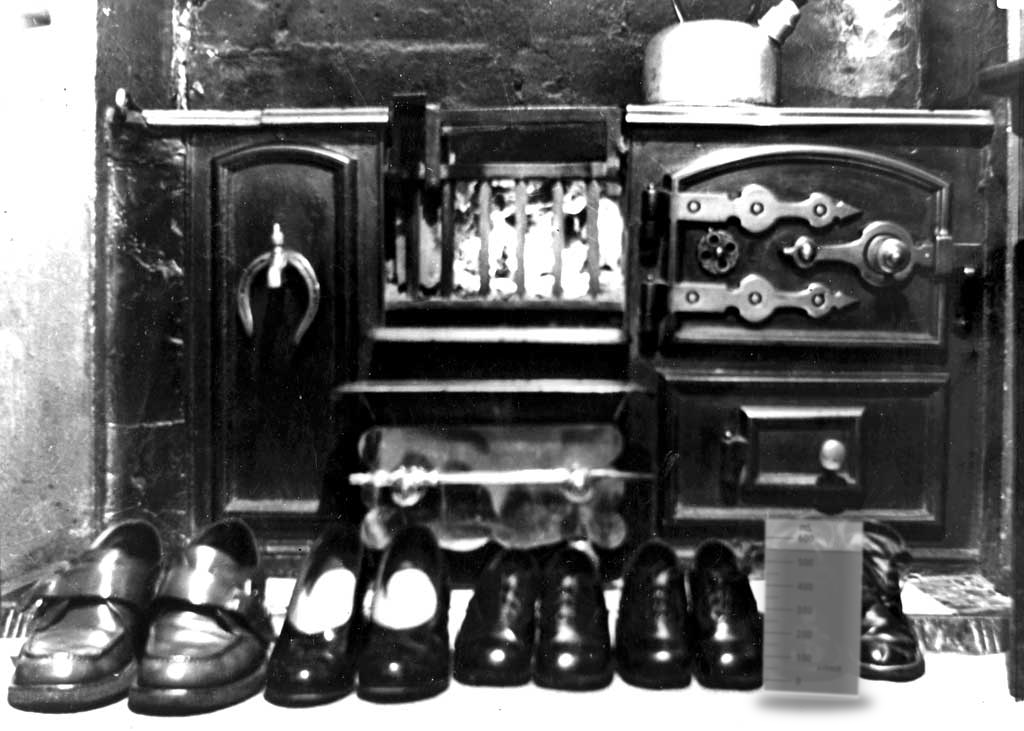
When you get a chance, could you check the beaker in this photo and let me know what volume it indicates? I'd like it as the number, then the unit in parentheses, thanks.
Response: 550 (mL)
